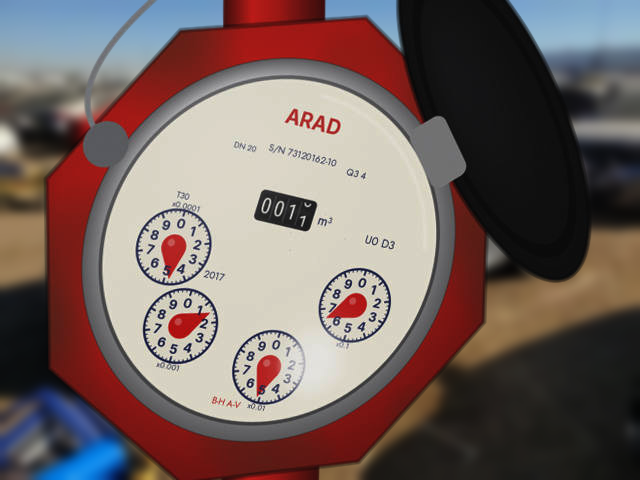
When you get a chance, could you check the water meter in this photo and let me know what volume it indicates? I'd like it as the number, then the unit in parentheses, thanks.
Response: 10.6514 (m³)
